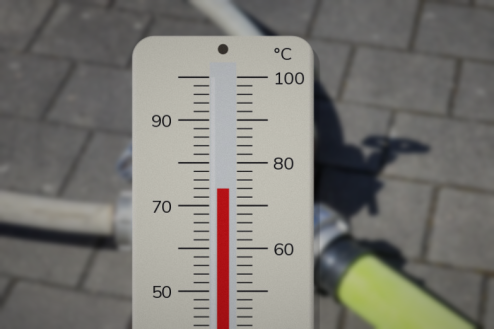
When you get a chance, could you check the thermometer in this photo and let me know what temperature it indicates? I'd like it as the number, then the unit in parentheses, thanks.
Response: 74 (°C)
